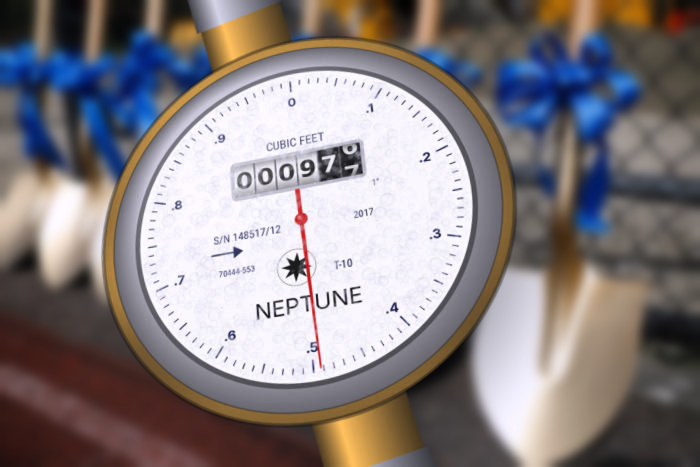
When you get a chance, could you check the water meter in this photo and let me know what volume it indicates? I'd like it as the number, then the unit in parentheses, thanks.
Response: 976.49 (ft³)
